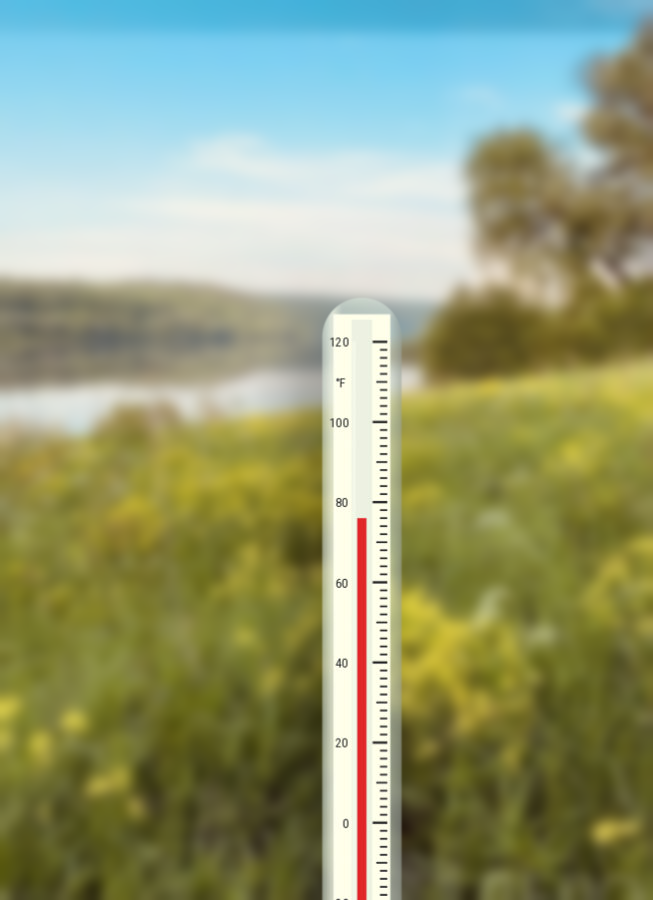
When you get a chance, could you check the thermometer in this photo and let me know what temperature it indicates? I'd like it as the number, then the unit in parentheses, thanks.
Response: 76 (°F)
